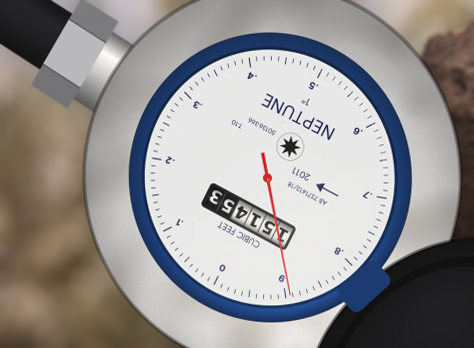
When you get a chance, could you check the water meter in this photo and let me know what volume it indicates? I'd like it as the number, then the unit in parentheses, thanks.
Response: 151452.89 (ft³)
